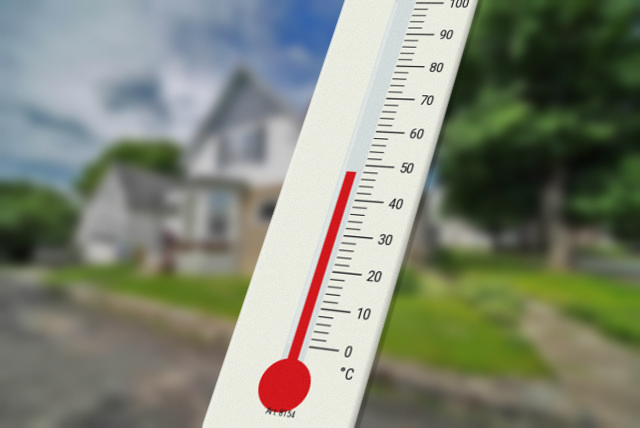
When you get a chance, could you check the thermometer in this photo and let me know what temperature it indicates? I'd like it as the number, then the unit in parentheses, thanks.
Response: 48 (°C)
